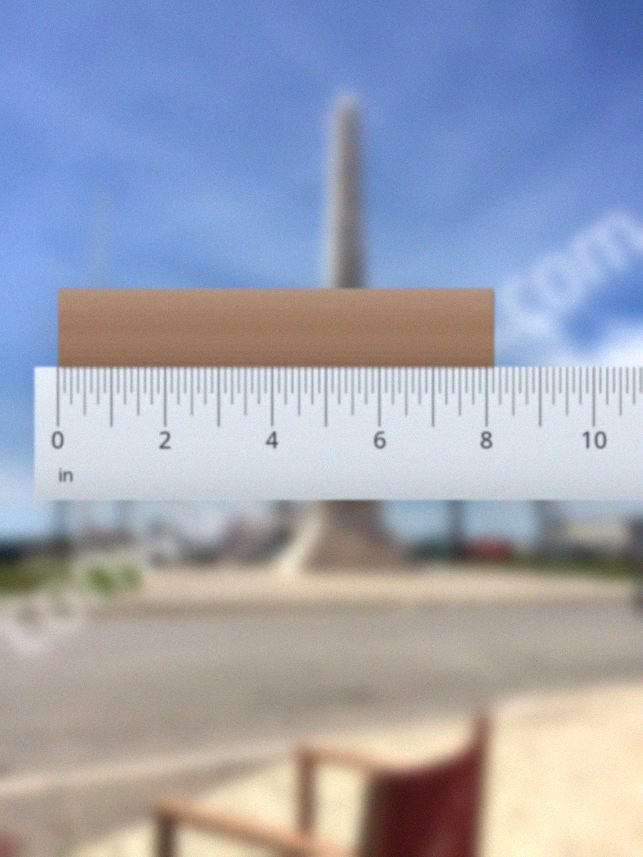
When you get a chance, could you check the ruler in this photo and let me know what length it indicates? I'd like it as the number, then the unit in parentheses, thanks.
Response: 8.125 (in)
